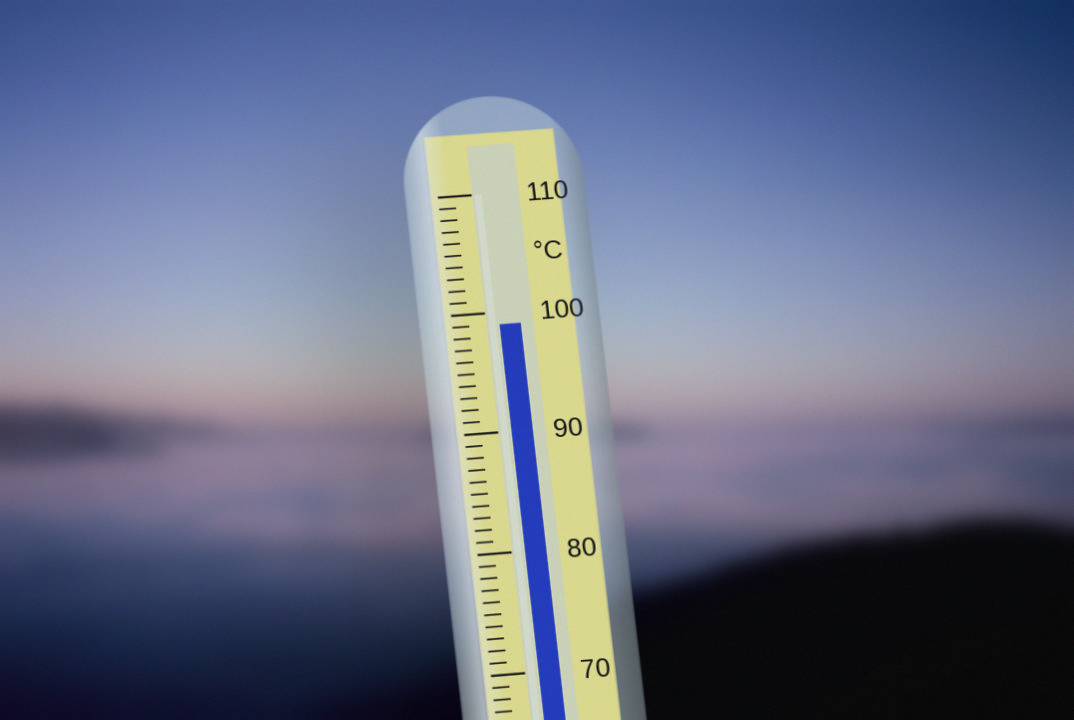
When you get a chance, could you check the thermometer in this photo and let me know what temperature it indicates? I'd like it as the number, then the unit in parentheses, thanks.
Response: 99 (°C)
